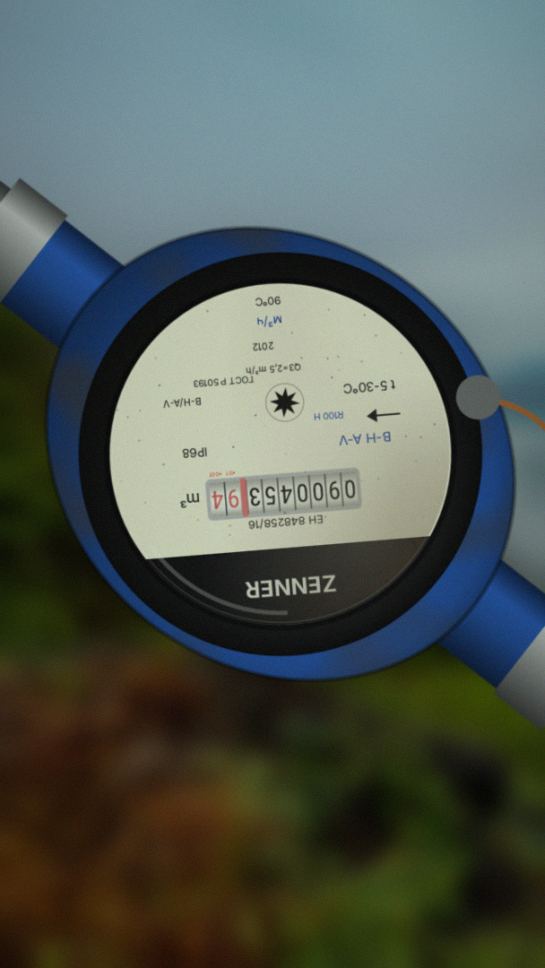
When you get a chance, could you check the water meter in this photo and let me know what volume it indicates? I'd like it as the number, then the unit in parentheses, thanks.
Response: 900453.94 (m³)
